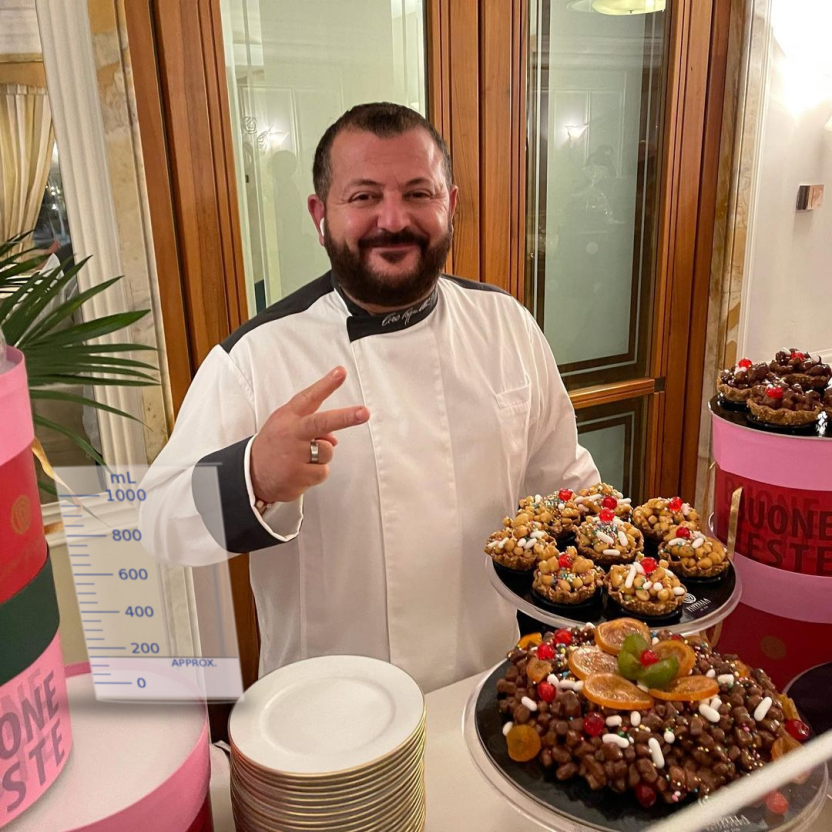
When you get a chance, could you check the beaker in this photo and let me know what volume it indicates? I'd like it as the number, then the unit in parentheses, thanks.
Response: 150 (mL)
